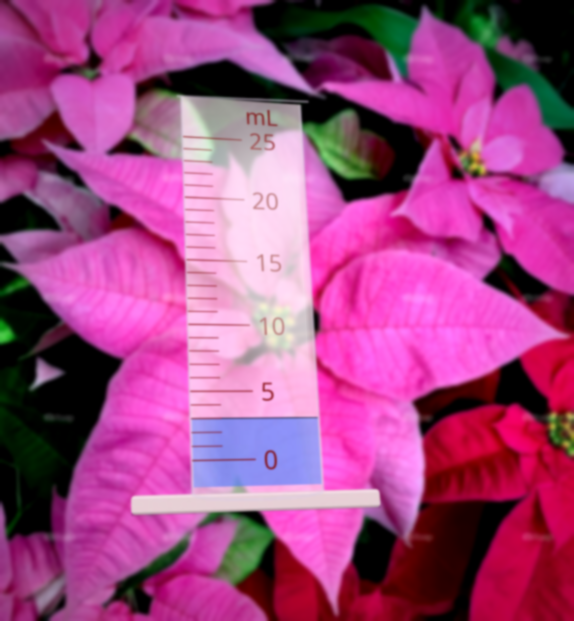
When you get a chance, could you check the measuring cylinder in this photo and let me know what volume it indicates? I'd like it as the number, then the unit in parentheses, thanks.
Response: 3 (mL)
